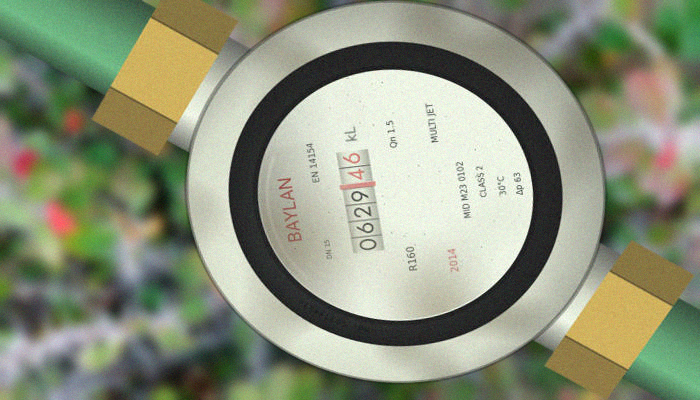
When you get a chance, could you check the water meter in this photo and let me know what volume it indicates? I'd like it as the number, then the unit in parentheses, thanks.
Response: 629.46 (kL)
